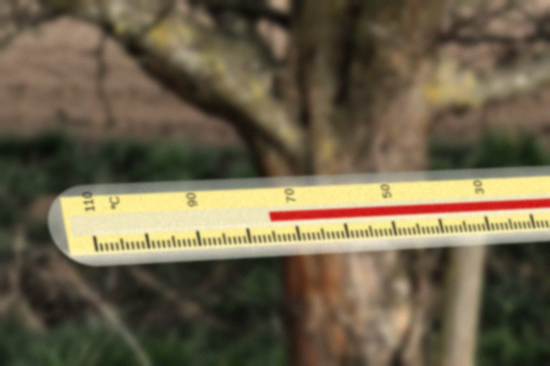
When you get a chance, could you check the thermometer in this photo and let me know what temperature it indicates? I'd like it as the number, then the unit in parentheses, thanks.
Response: 75 (°C)
